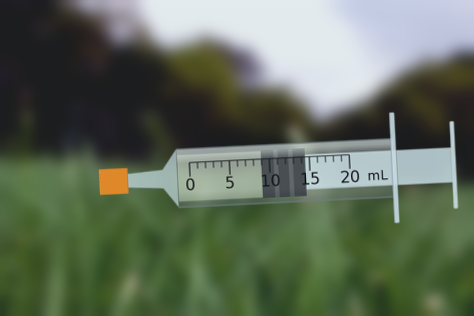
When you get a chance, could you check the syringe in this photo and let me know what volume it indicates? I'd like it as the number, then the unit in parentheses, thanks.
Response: 9 (mL)
